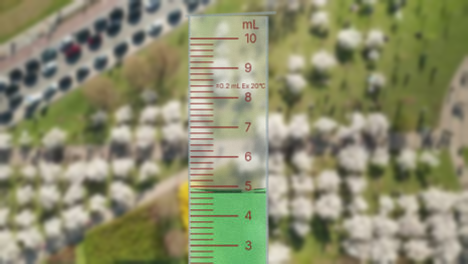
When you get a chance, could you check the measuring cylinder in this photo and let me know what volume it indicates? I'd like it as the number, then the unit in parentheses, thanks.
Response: 4.8 (mL)
